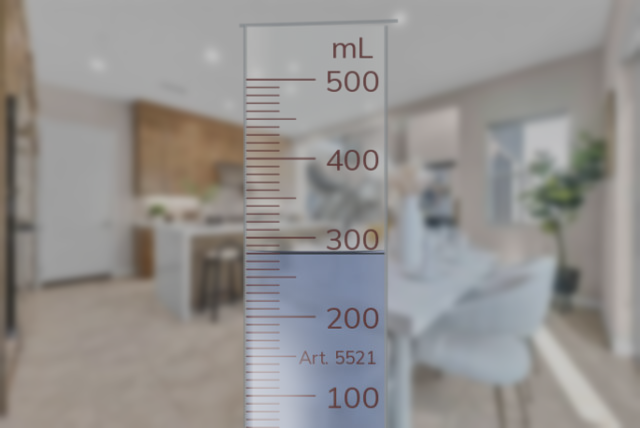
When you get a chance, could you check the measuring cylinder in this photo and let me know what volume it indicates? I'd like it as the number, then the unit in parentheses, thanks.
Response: 280 (mL)
